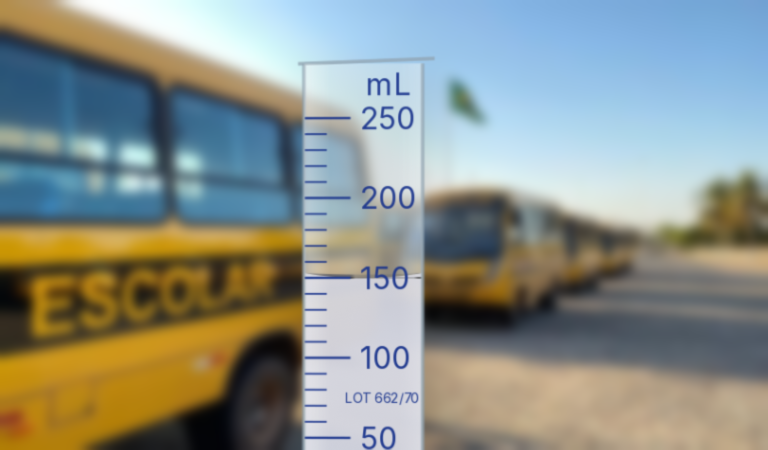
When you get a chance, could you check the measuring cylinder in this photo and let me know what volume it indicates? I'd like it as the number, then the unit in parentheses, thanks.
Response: 150 (mL)
